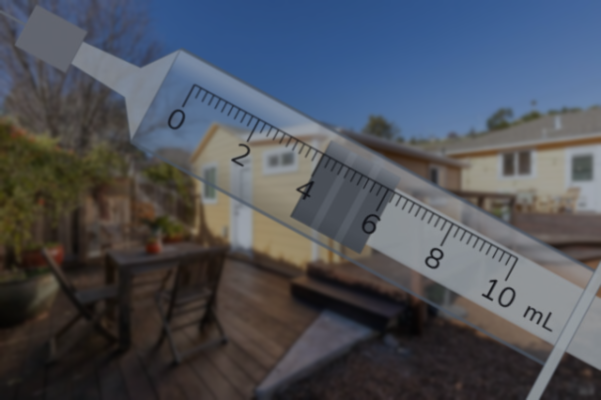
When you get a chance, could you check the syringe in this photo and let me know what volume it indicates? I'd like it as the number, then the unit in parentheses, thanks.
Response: 4 (mL)
